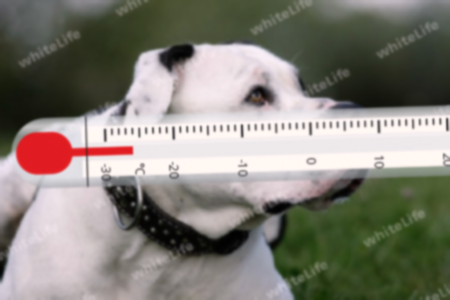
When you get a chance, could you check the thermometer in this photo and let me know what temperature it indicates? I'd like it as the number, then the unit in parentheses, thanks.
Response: -26 (°C)
